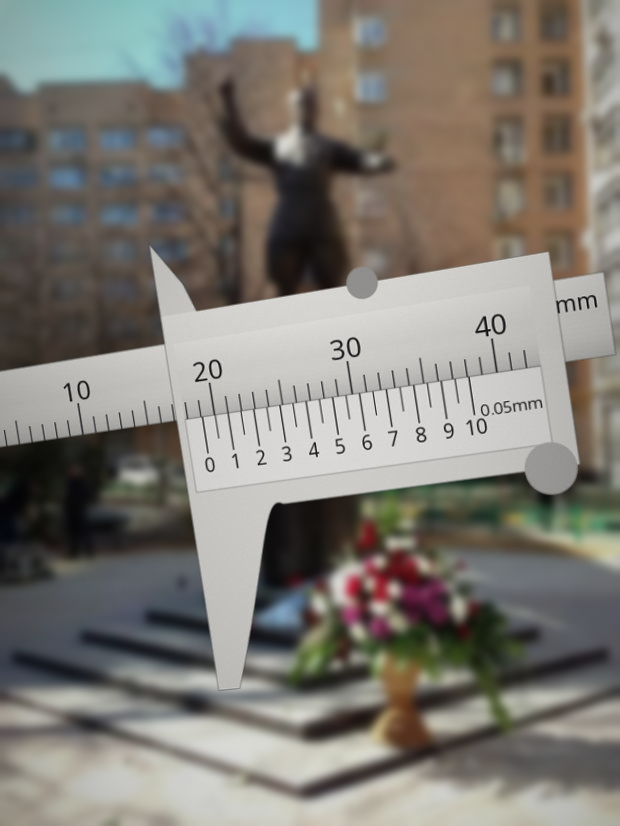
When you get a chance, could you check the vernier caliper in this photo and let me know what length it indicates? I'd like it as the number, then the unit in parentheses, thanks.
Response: 19.1 (mm)
